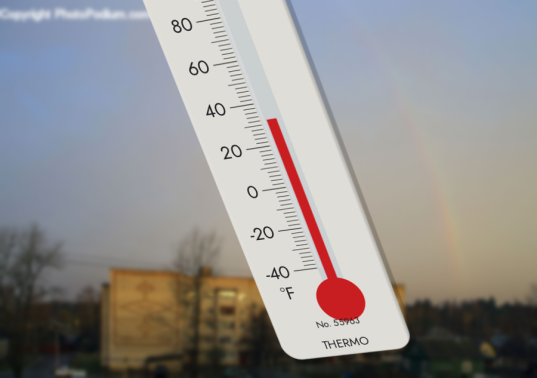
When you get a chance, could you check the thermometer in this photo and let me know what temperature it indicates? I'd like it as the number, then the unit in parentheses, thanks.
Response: 32 (°F)
